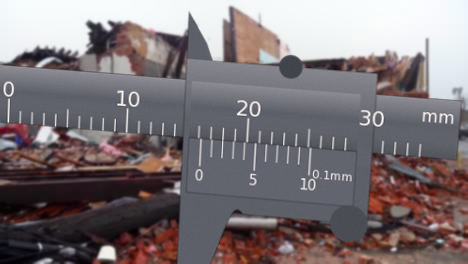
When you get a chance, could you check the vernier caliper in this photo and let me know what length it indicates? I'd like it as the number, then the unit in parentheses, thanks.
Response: 16.2 (mm)
